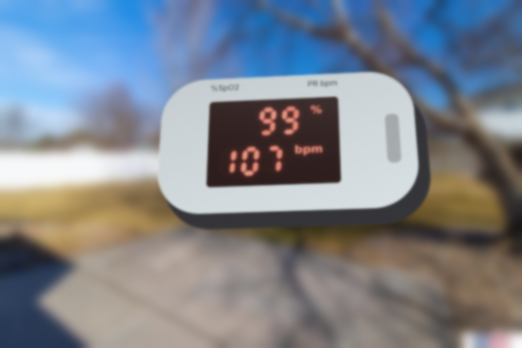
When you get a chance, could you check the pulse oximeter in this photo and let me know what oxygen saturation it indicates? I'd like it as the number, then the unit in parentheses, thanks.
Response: 99 (%)
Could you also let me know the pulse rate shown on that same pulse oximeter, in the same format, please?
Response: 107 (bpm)
